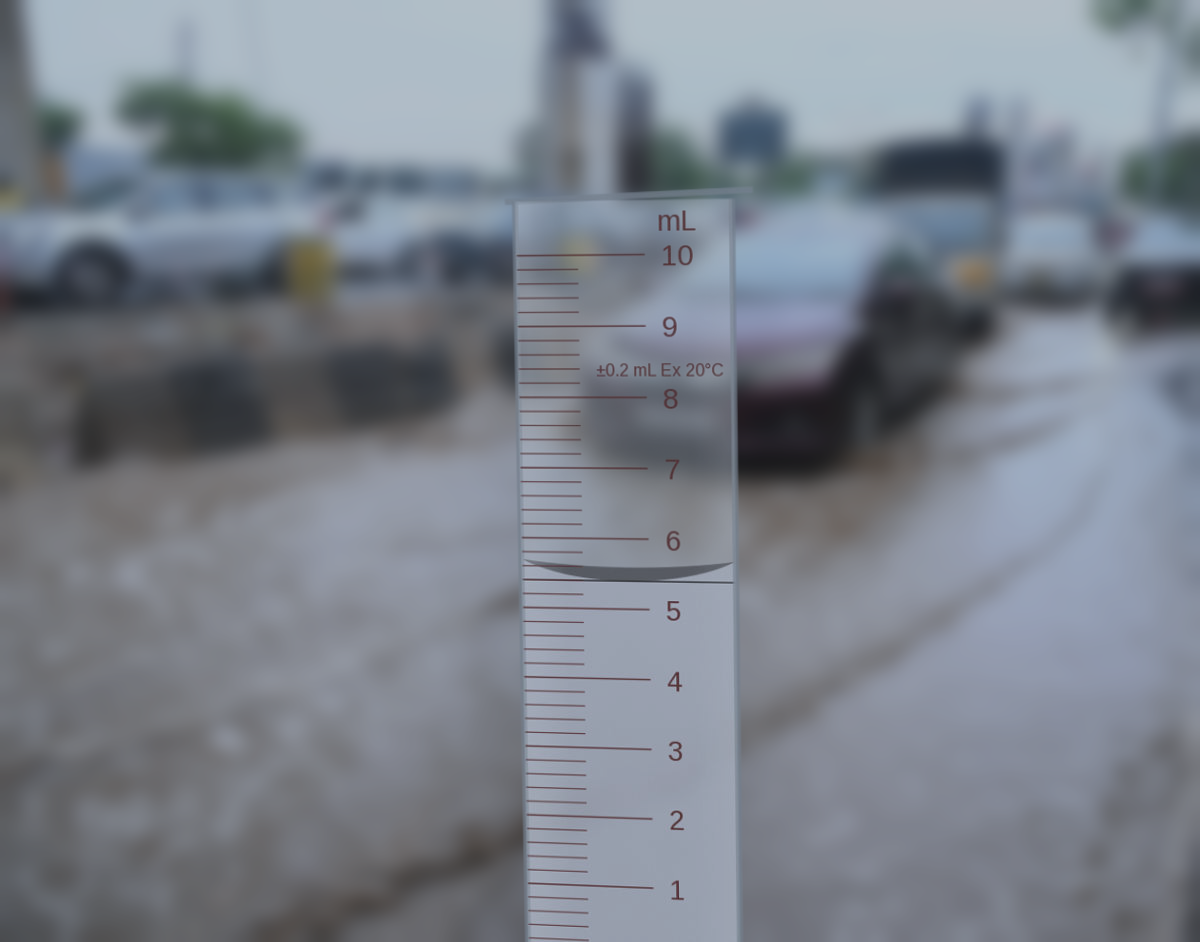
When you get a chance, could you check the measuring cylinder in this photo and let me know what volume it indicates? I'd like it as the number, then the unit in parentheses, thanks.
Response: 5.4 (mL)
